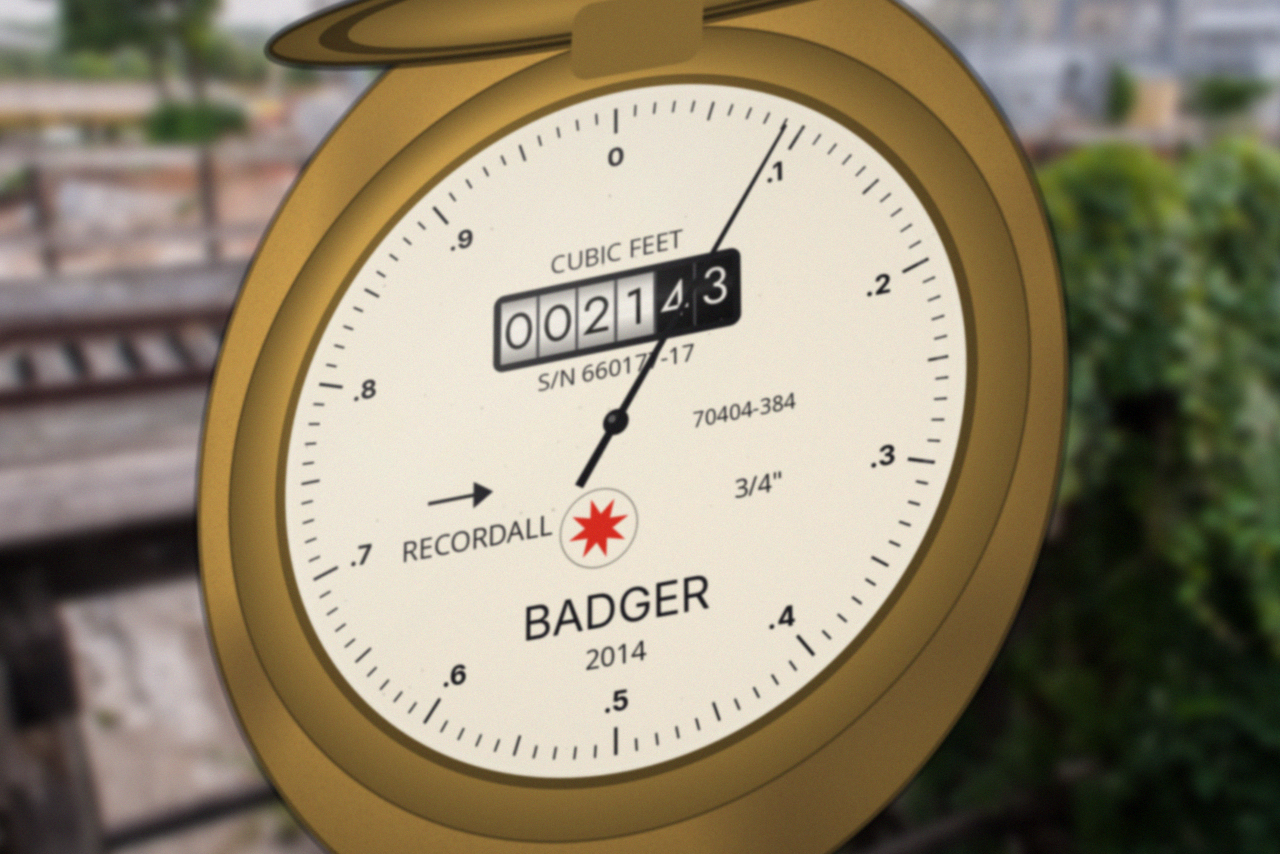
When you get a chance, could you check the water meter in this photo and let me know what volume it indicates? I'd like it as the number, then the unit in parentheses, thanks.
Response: 2143.09 (ft³)
